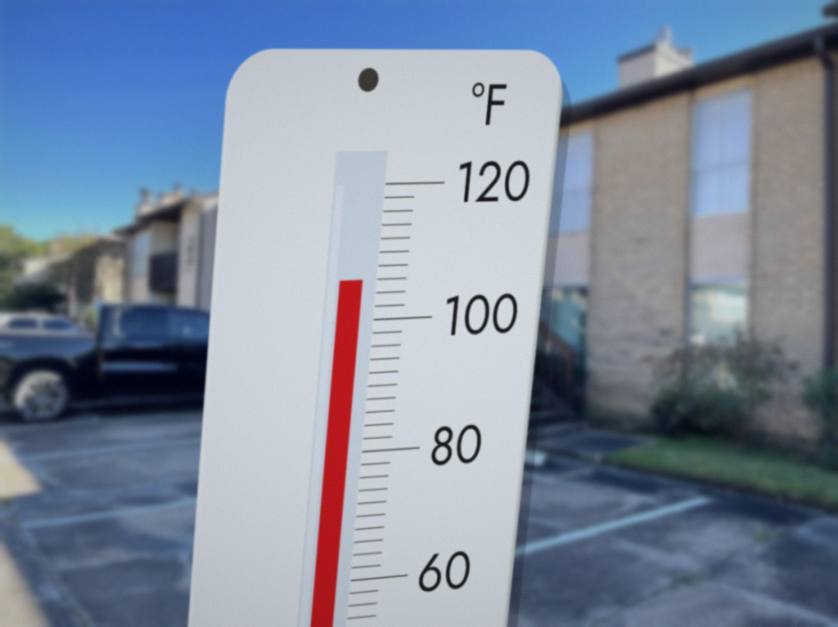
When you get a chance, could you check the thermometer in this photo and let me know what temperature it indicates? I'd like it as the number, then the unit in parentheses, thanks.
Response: 106 (°F)
